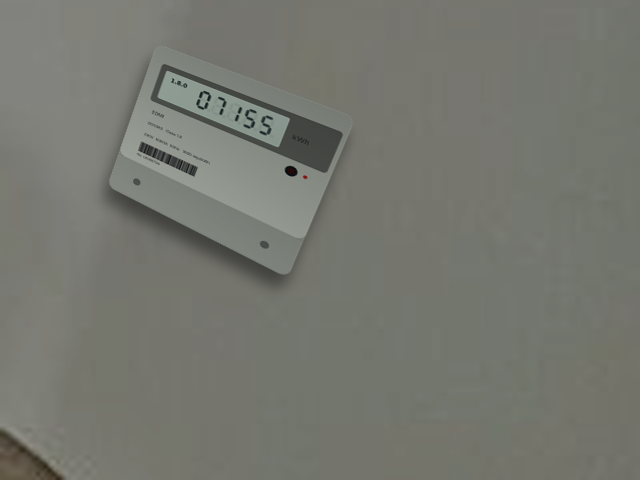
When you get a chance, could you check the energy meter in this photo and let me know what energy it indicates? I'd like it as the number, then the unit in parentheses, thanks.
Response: 7155 (kWh)
